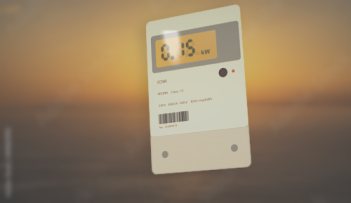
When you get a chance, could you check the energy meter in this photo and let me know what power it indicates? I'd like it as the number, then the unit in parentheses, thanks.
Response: 0.15 (kW)
